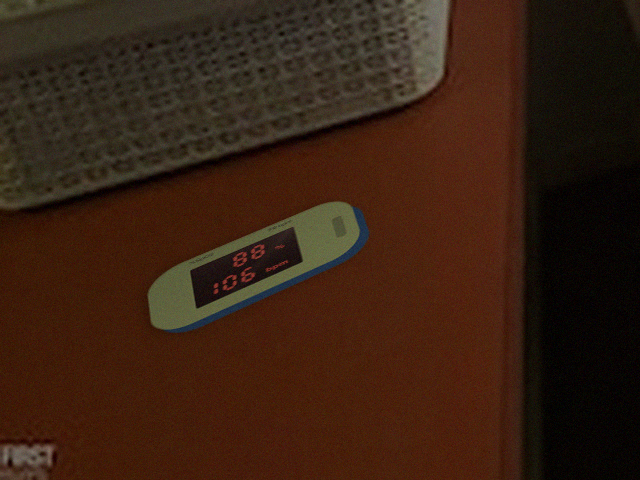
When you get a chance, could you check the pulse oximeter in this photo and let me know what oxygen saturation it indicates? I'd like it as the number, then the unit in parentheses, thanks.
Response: 88 (%)
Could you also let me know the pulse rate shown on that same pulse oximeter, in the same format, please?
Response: 106 (bpm)
